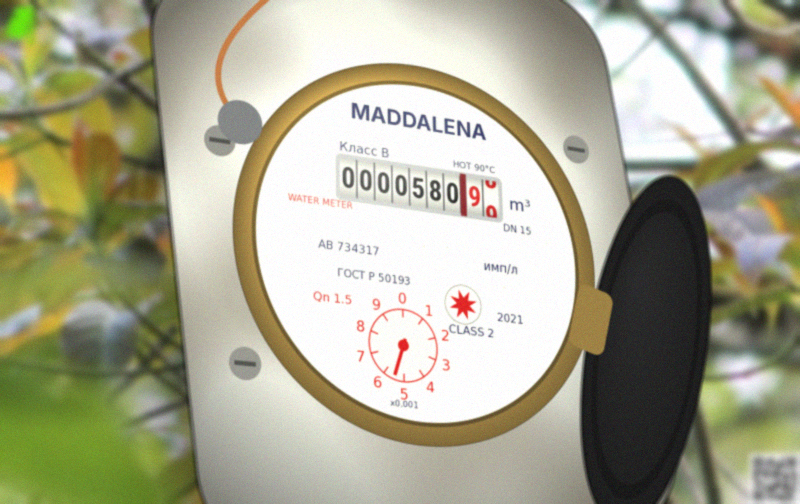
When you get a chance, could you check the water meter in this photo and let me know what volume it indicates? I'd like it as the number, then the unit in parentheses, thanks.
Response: 580.985 (m³)
